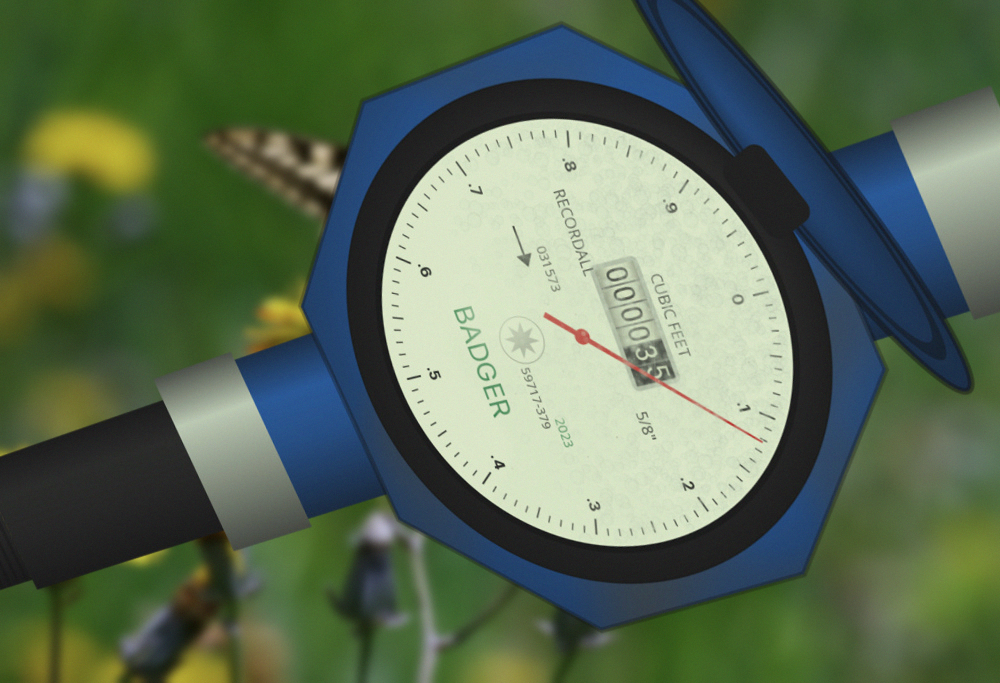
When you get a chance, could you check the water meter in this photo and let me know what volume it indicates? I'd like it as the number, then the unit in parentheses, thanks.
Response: 35.12 (ft³)
